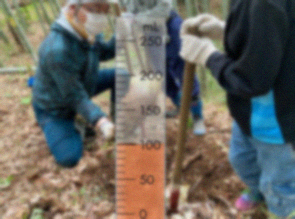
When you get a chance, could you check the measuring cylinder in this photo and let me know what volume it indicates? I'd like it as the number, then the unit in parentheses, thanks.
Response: 100 (mL)
